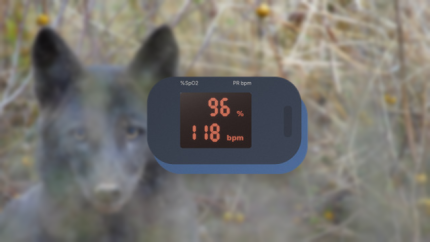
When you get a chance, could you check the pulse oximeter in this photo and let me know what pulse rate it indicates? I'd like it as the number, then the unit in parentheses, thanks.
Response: 118 (bpm)
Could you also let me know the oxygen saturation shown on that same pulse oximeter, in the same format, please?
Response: 96 (%)
